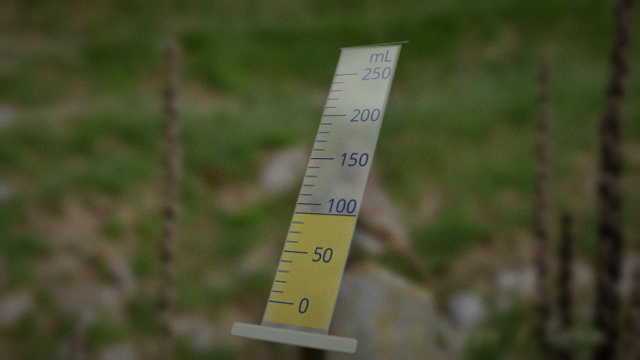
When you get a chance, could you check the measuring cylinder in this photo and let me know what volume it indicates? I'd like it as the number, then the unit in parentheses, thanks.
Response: 90 (mL)
